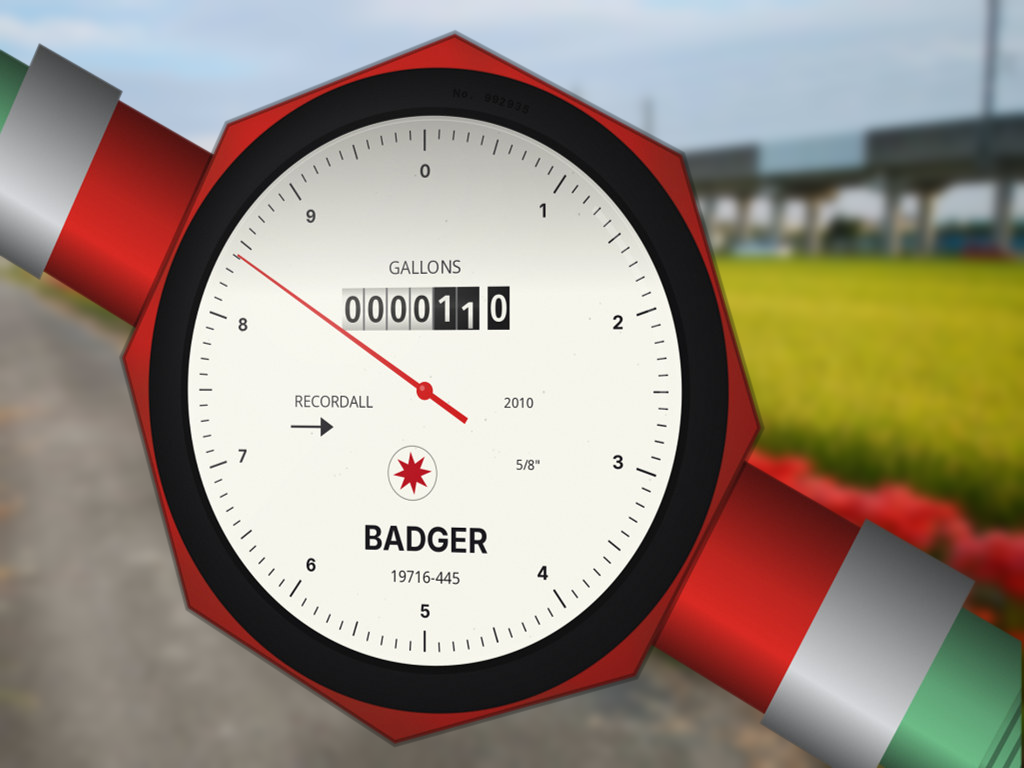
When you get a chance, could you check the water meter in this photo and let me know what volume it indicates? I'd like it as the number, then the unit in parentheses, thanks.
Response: 108.4 (gal)
